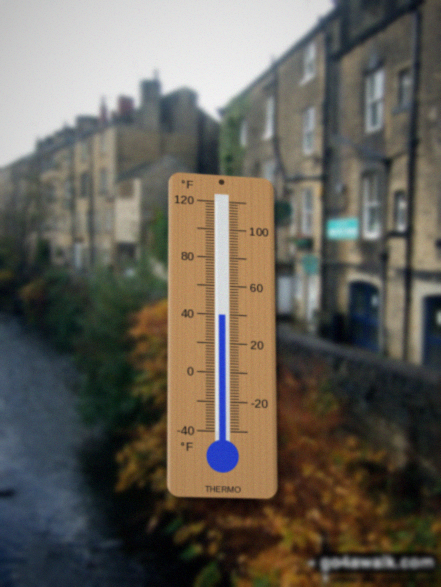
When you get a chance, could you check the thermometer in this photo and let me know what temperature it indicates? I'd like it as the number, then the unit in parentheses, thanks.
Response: 40 (°F)
